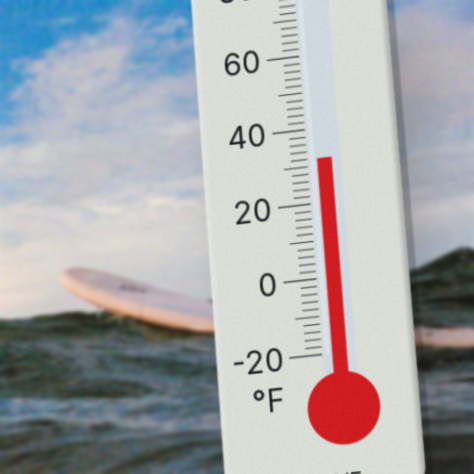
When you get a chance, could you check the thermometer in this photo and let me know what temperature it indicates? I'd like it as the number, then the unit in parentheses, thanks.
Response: 32 (°F)
